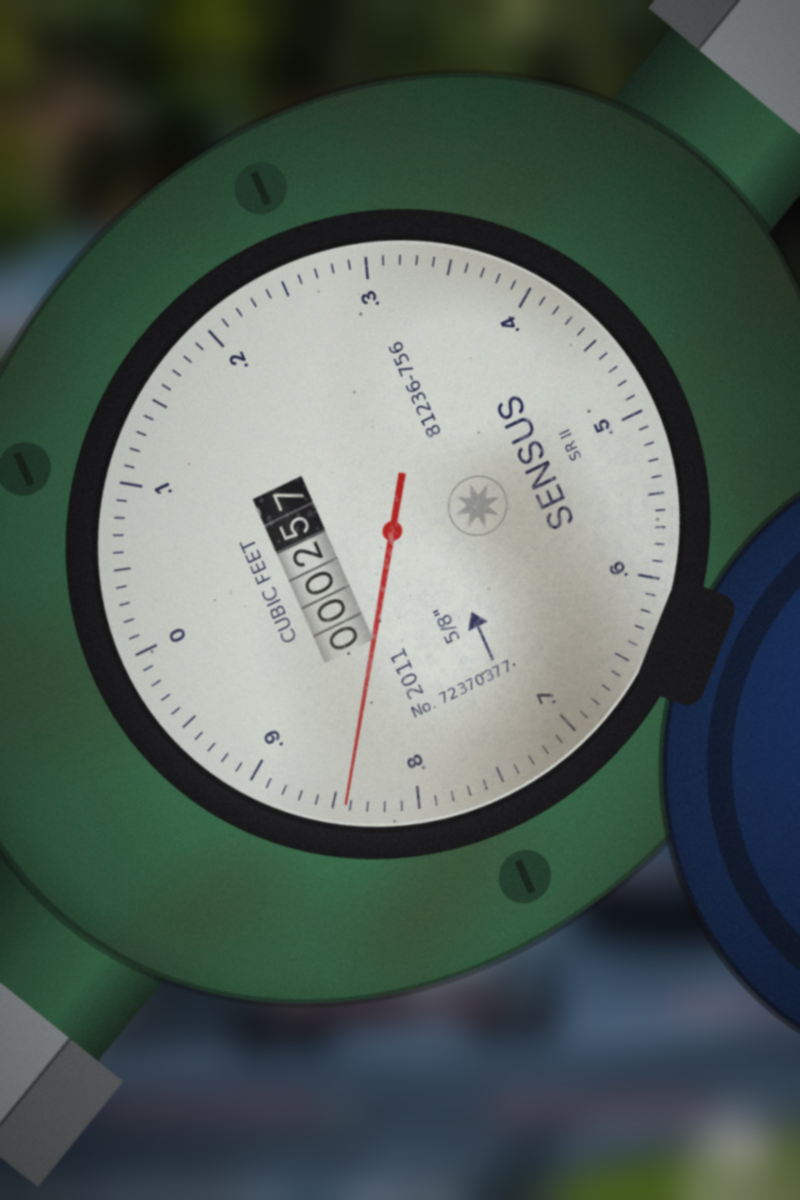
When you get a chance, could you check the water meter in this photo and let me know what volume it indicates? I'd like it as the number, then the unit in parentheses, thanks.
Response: 256.84 (ft³)
